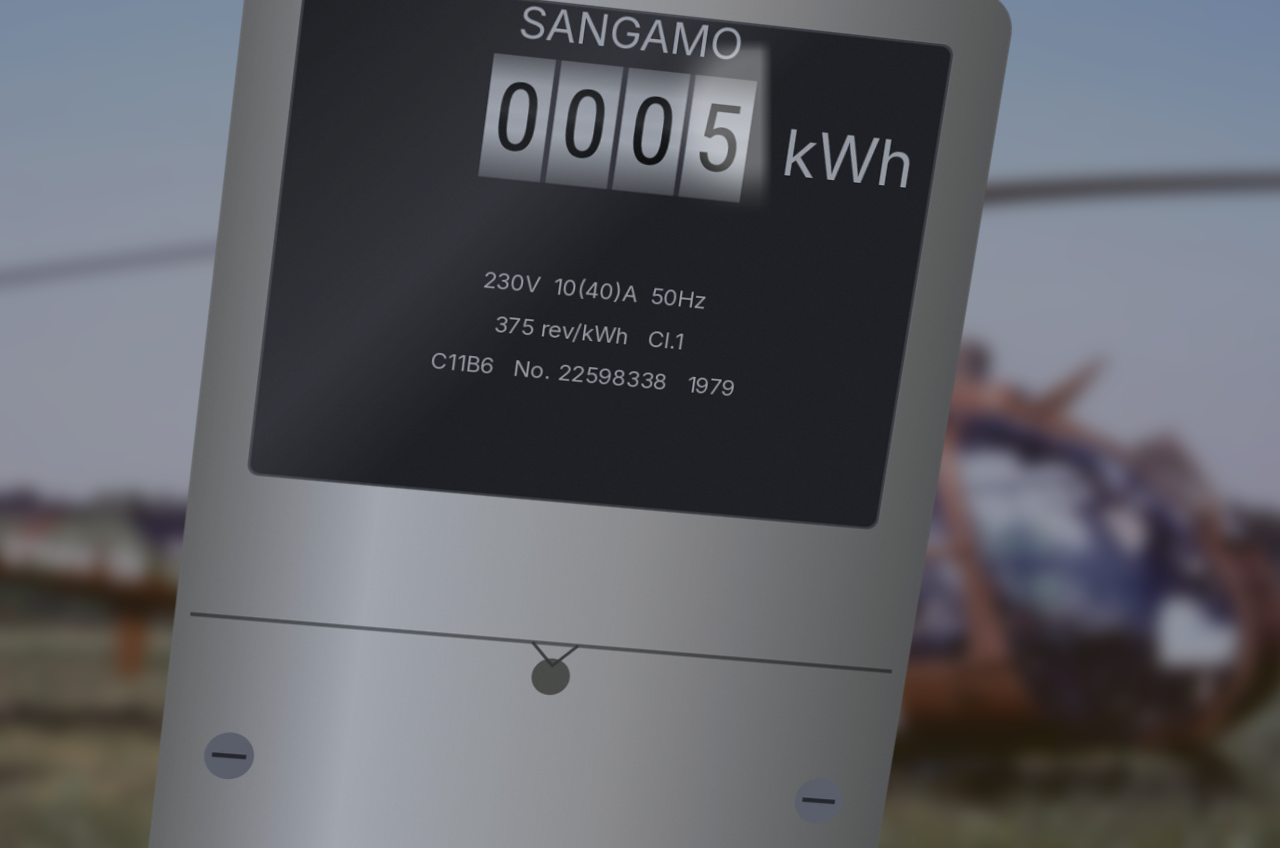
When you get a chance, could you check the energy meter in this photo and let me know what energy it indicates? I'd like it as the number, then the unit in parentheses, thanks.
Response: 5 (kWh)
